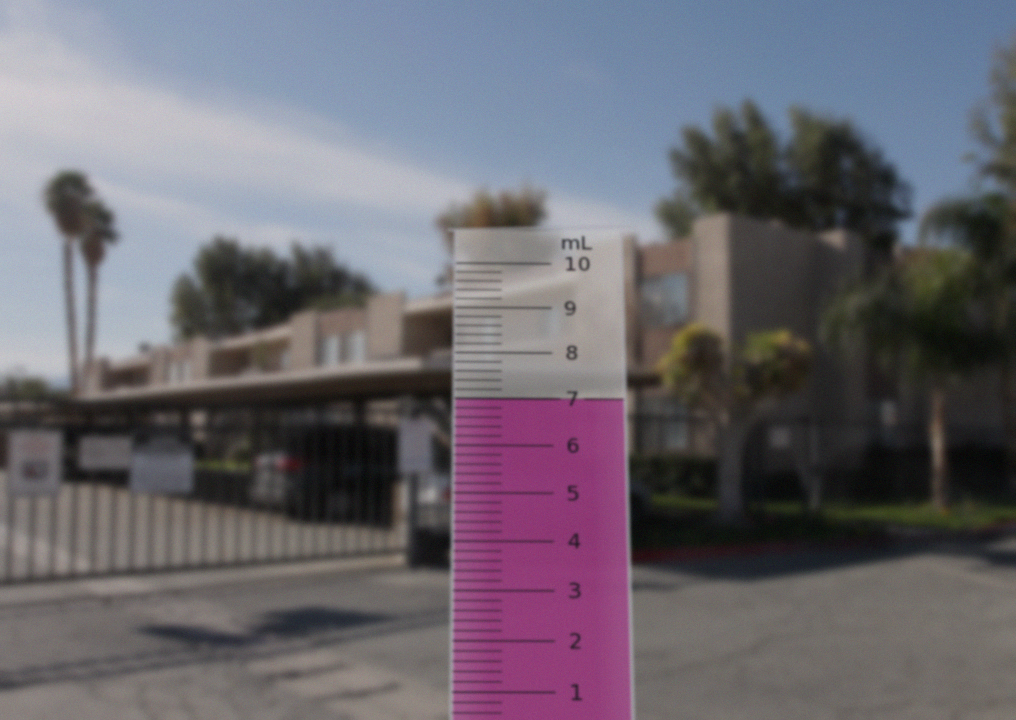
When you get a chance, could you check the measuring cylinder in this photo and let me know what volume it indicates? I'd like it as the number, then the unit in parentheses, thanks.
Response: 7 (mL)
